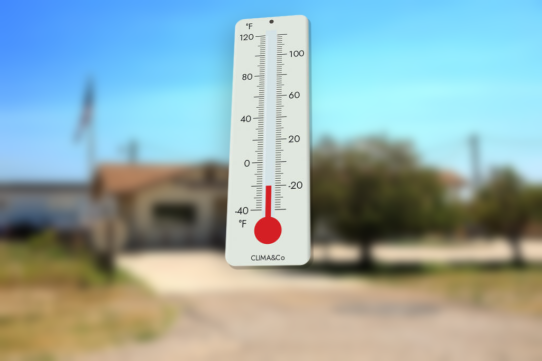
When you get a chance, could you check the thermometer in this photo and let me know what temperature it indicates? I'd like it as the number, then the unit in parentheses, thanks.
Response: -20 (°F)
